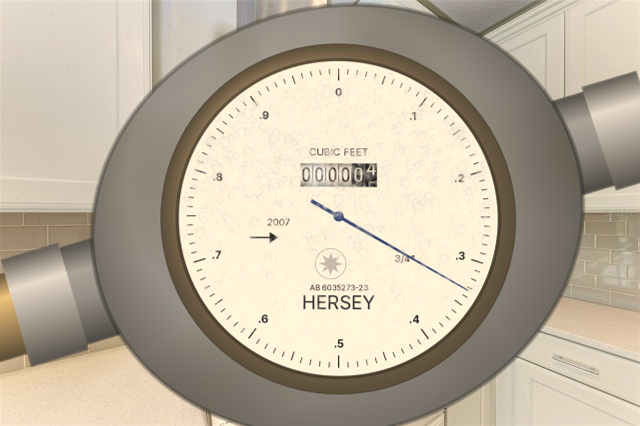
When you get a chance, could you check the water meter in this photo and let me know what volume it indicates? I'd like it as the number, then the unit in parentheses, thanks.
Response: 4.33 (ft³)
